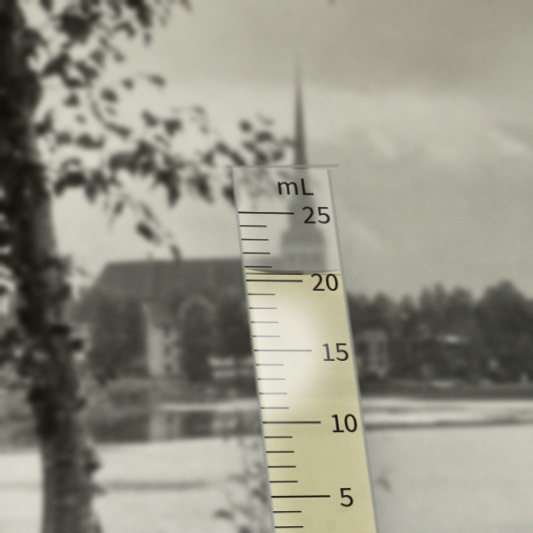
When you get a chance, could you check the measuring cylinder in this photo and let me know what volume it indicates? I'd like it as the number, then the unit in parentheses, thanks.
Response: 20.5 (mL)
